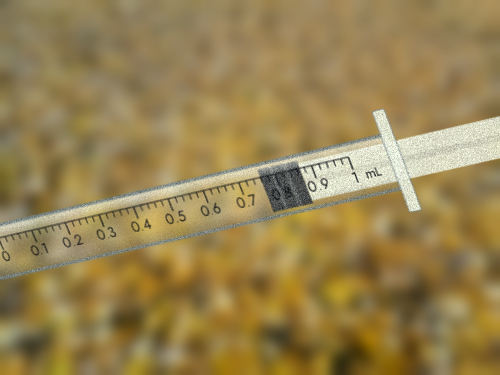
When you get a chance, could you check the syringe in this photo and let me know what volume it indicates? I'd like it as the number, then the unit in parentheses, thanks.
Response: 0.76 (mL)
